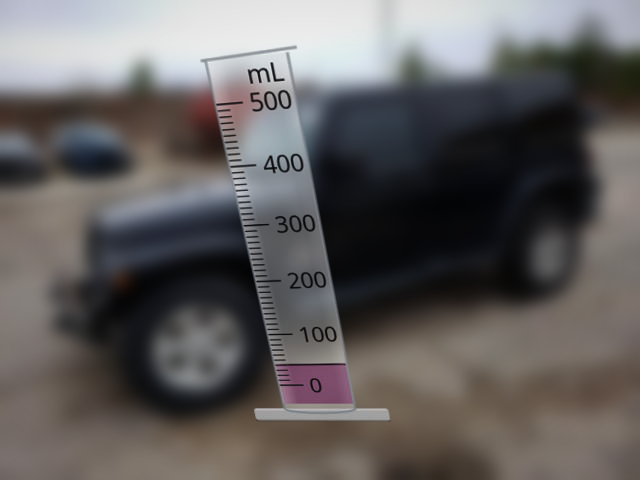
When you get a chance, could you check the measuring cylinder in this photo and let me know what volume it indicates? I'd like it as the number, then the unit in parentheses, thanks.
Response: 40 (mL)
